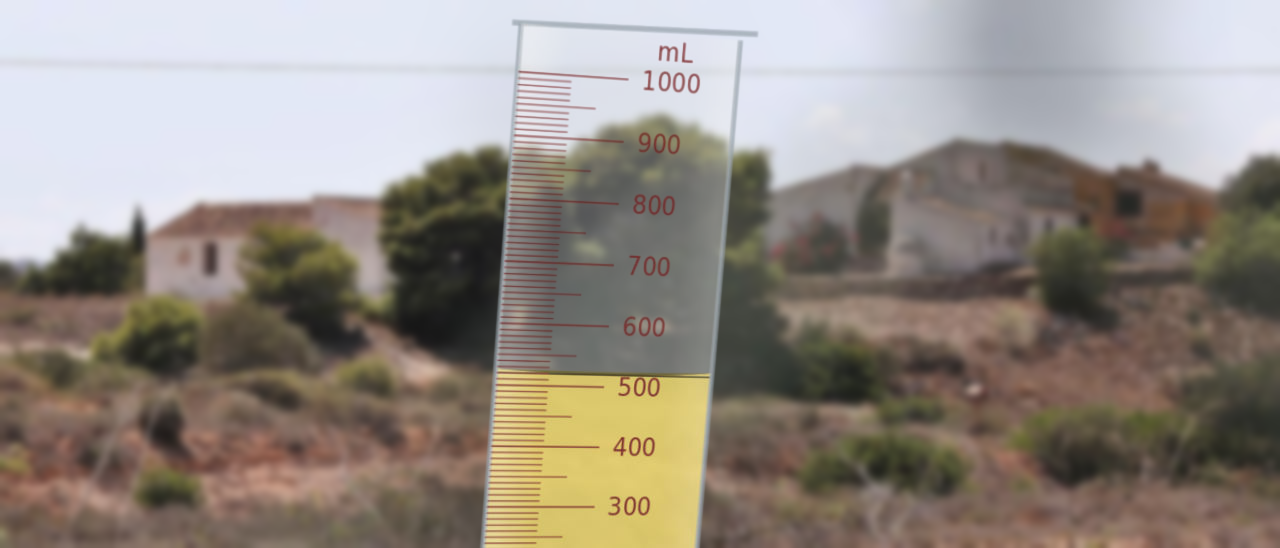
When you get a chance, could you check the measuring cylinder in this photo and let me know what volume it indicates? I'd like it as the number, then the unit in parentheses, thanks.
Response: 520 (mL)
